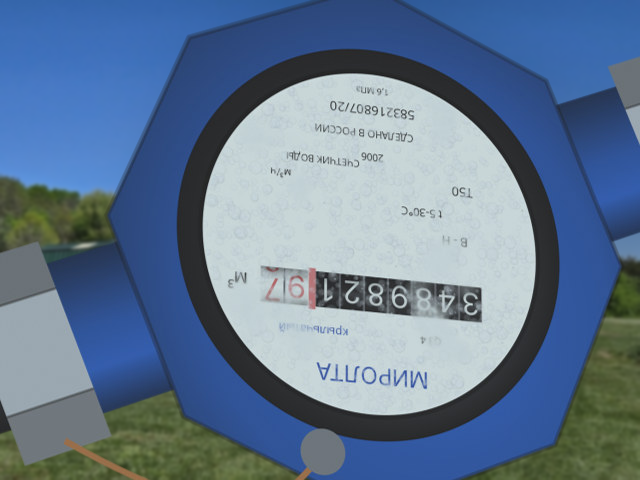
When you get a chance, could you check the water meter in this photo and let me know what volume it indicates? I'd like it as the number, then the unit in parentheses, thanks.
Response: 3489821.97 (m³)
